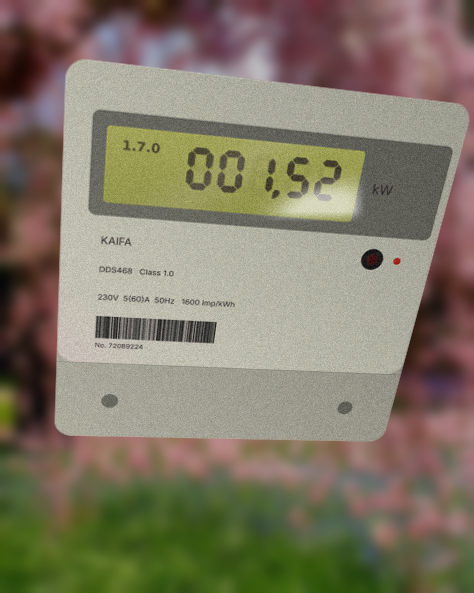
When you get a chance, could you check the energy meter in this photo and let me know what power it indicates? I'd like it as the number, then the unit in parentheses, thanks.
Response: 1.52 (kW)
